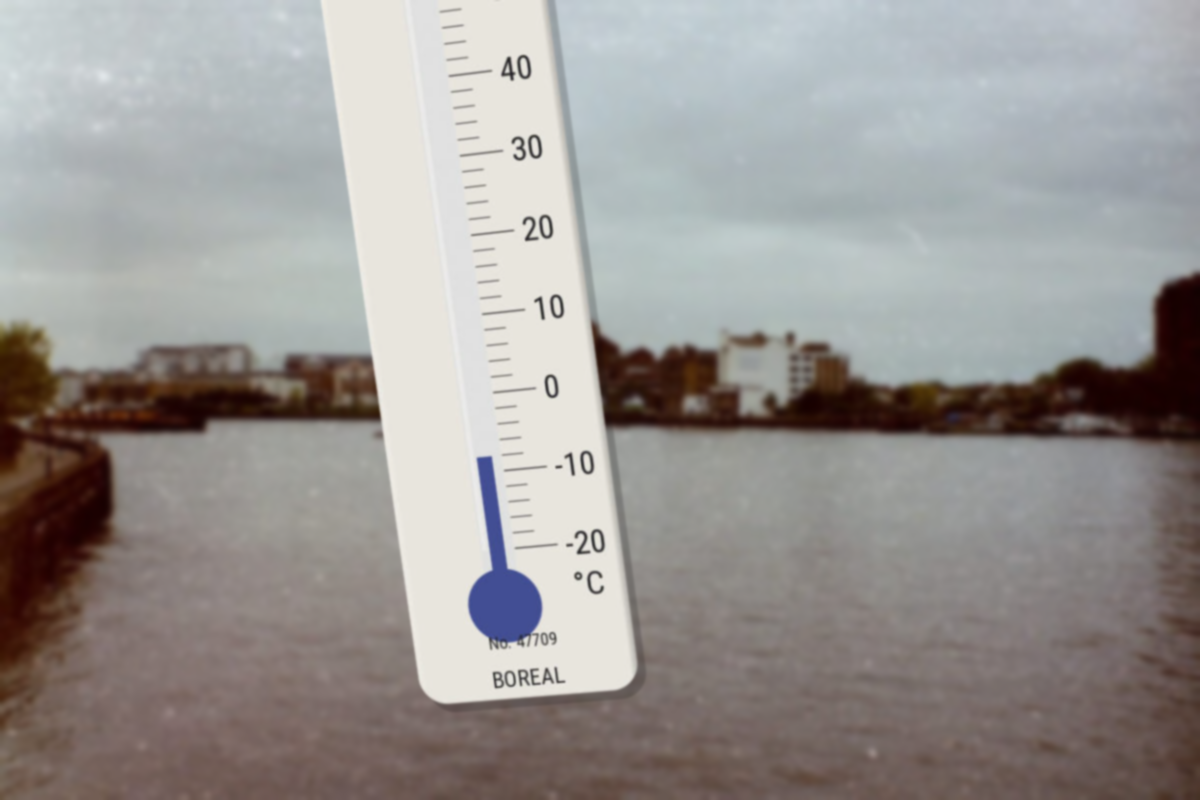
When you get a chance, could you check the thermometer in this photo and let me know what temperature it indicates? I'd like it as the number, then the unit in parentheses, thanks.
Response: -8 (°C)
